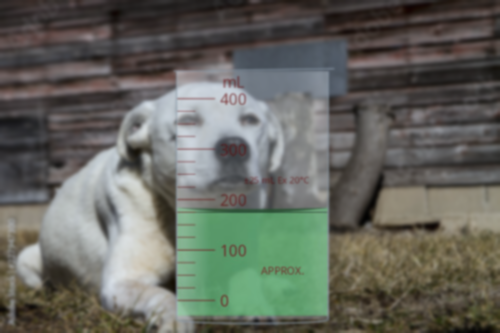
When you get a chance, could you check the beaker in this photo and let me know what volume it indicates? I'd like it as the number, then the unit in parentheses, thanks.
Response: 175 (mL)
